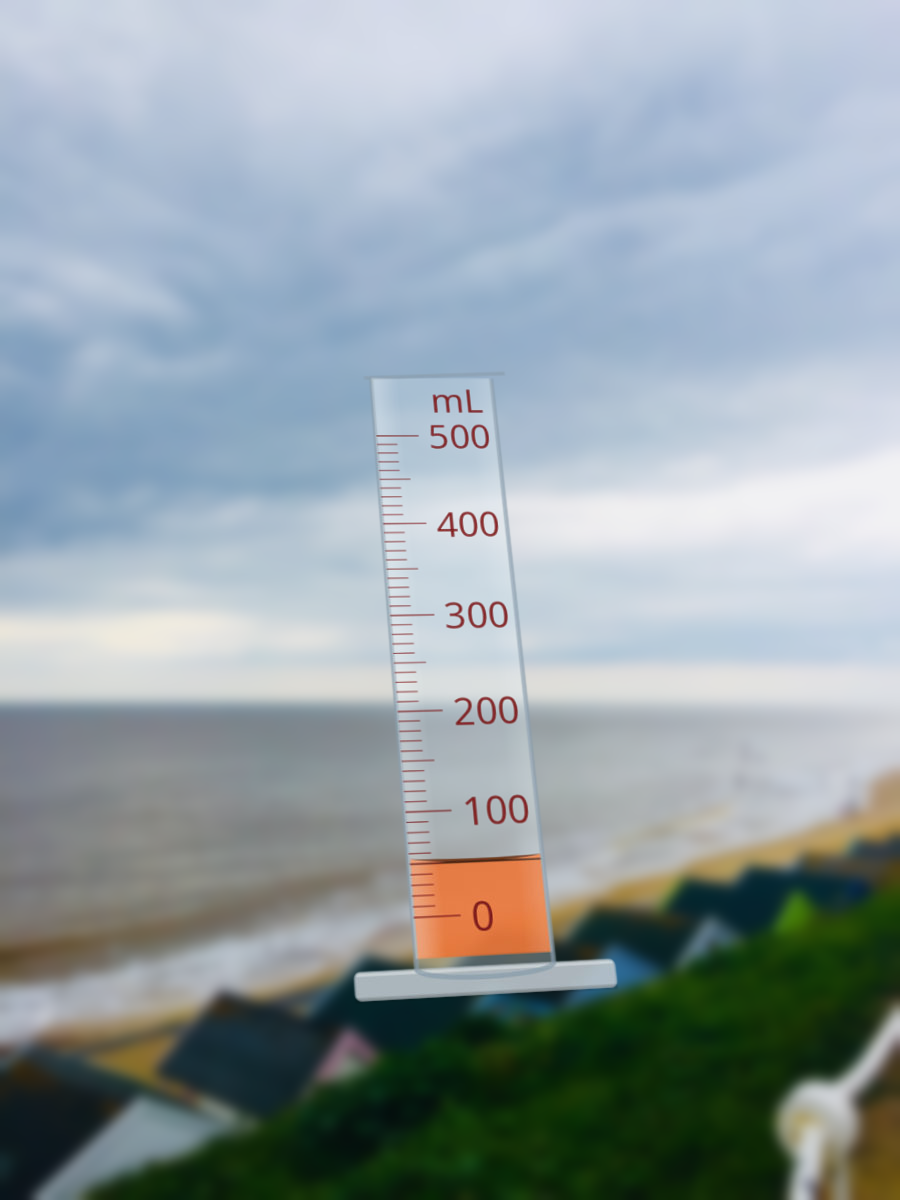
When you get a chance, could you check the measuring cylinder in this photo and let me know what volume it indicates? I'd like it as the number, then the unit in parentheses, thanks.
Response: 50 (mL)
